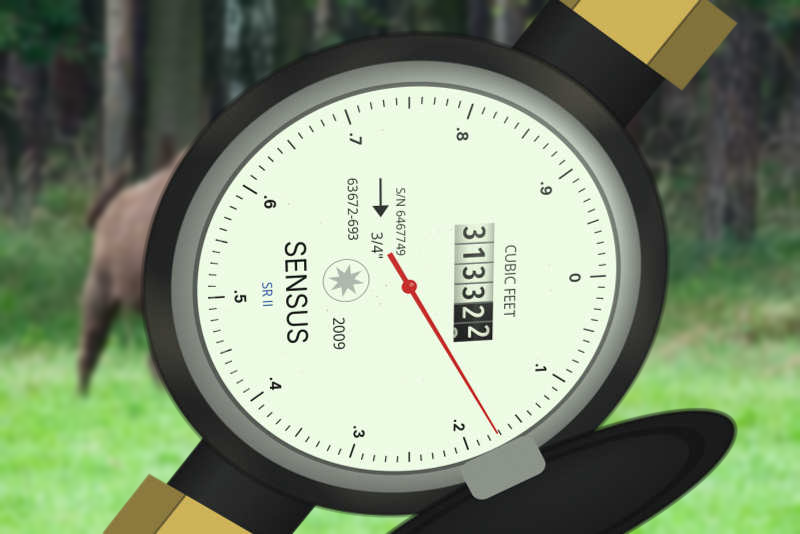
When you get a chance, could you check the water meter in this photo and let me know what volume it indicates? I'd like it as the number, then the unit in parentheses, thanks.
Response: 313322.17 (ft³)
